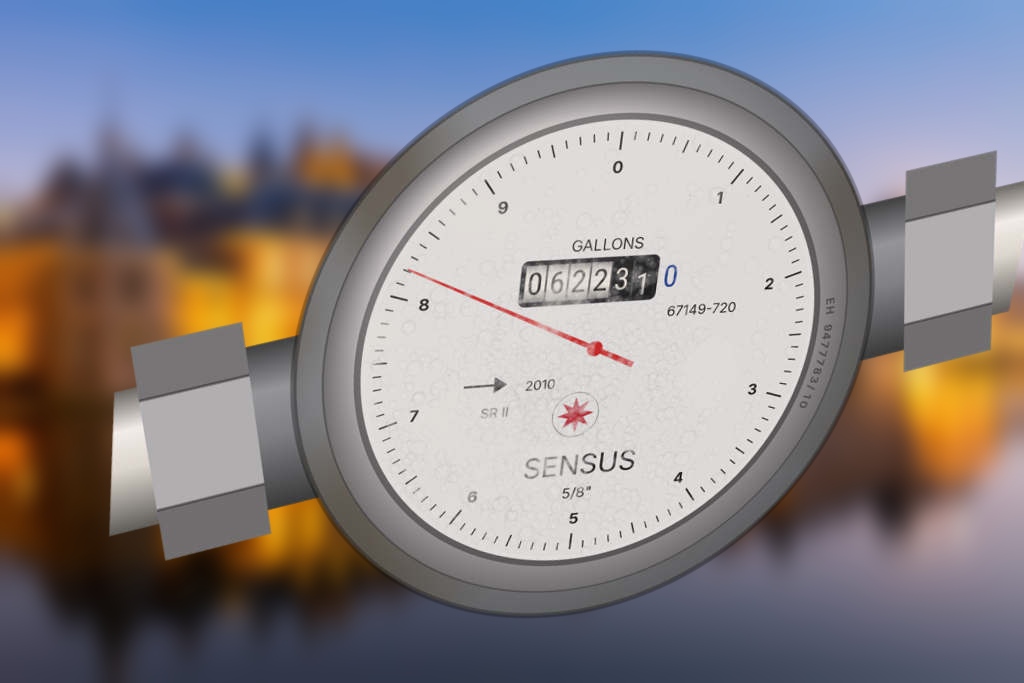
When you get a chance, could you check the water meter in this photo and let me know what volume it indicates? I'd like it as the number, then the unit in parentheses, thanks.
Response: 622308.2 (gal)
